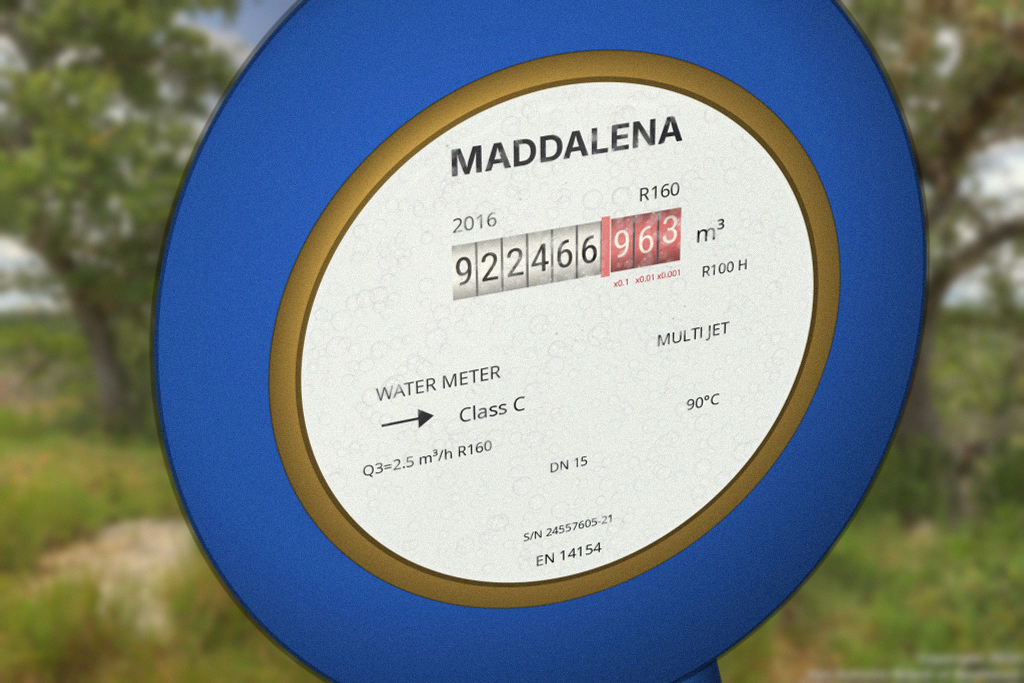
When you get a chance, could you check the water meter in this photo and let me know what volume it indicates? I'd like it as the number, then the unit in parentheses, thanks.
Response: 922466.963 (m³)
